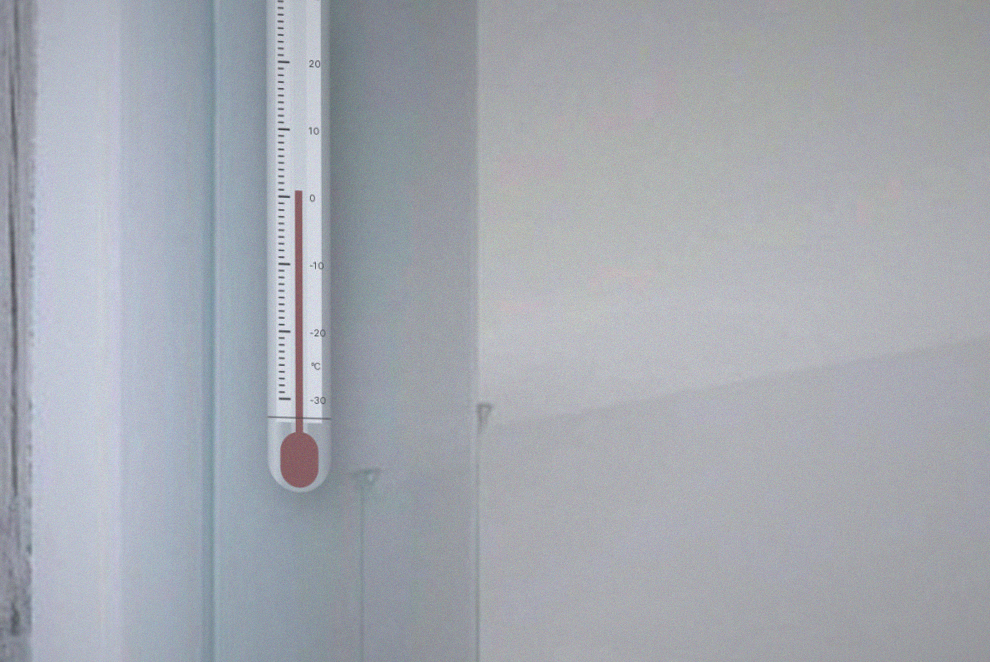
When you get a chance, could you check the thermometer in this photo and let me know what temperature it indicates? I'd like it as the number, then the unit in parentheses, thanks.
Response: 1 (°C)
